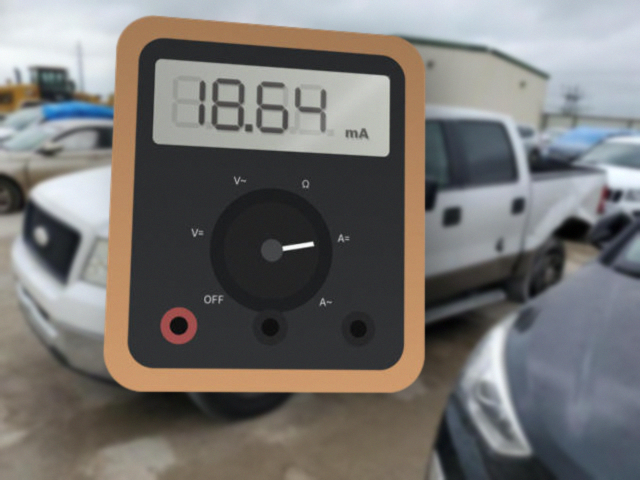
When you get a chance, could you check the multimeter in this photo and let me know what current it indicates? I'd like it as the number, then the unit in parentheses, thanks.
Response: 18.64 (mA)
